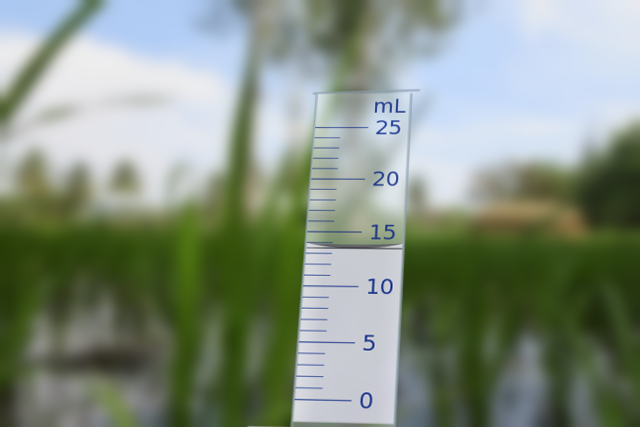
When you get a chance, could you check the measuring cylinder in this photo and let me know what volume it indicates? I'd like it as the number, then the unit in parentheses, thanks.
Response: 13.5 (mL)
